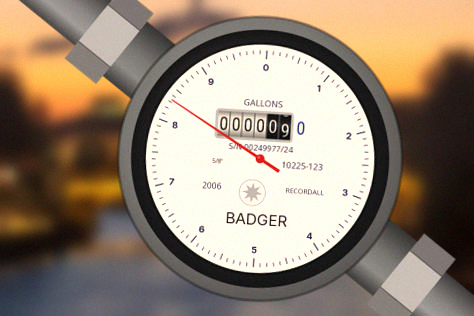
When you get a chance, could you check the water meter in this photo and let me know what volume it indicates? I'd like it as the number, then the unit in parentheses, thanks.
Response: 88.3 (gal)
